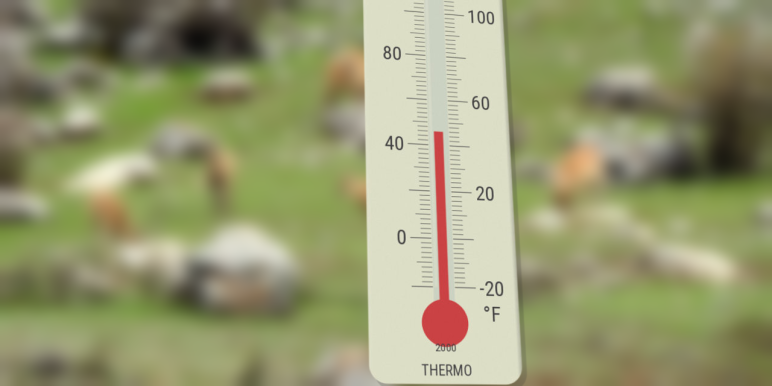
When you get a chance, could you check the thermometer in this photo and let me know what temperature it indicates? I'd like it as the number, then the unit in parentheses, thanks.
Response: 46 (°F)
